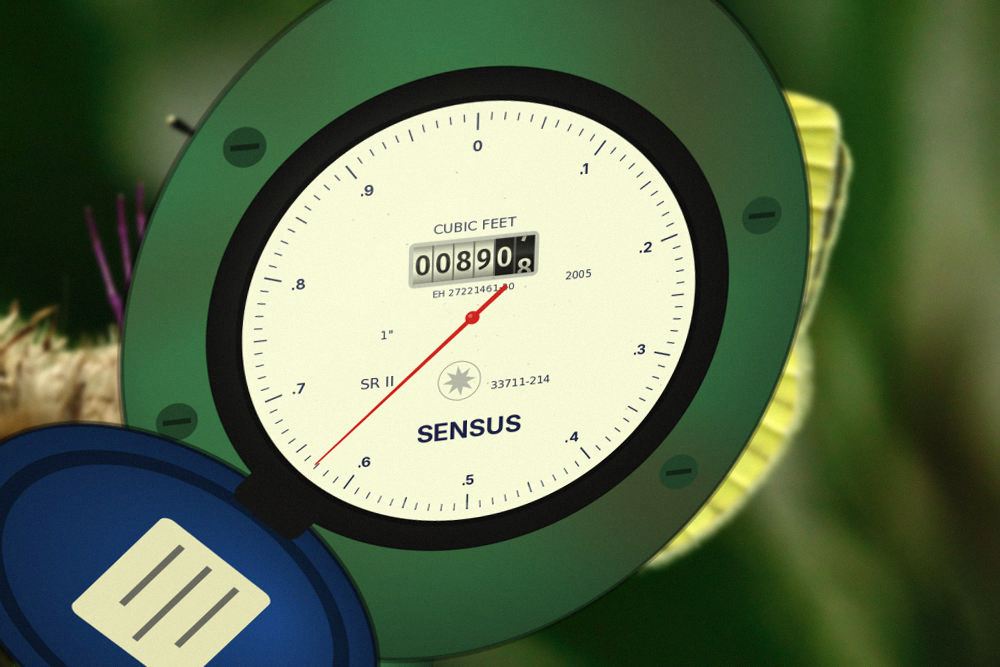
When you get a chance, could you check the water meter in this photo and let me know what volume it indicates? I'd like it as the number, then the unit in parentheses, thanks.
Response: 8907.63 (ft³)
